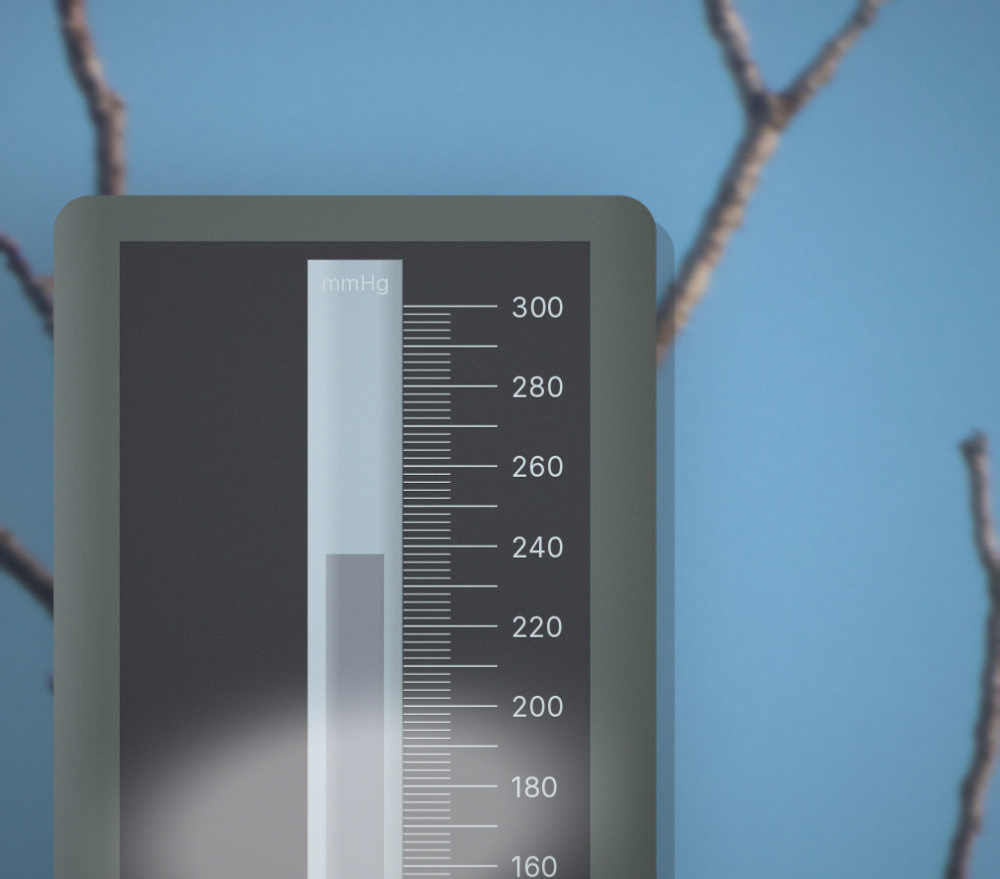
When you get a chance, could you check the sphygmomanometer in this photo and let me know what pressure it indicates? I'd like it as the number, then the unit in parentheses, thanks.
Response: 238 (mmHg)
